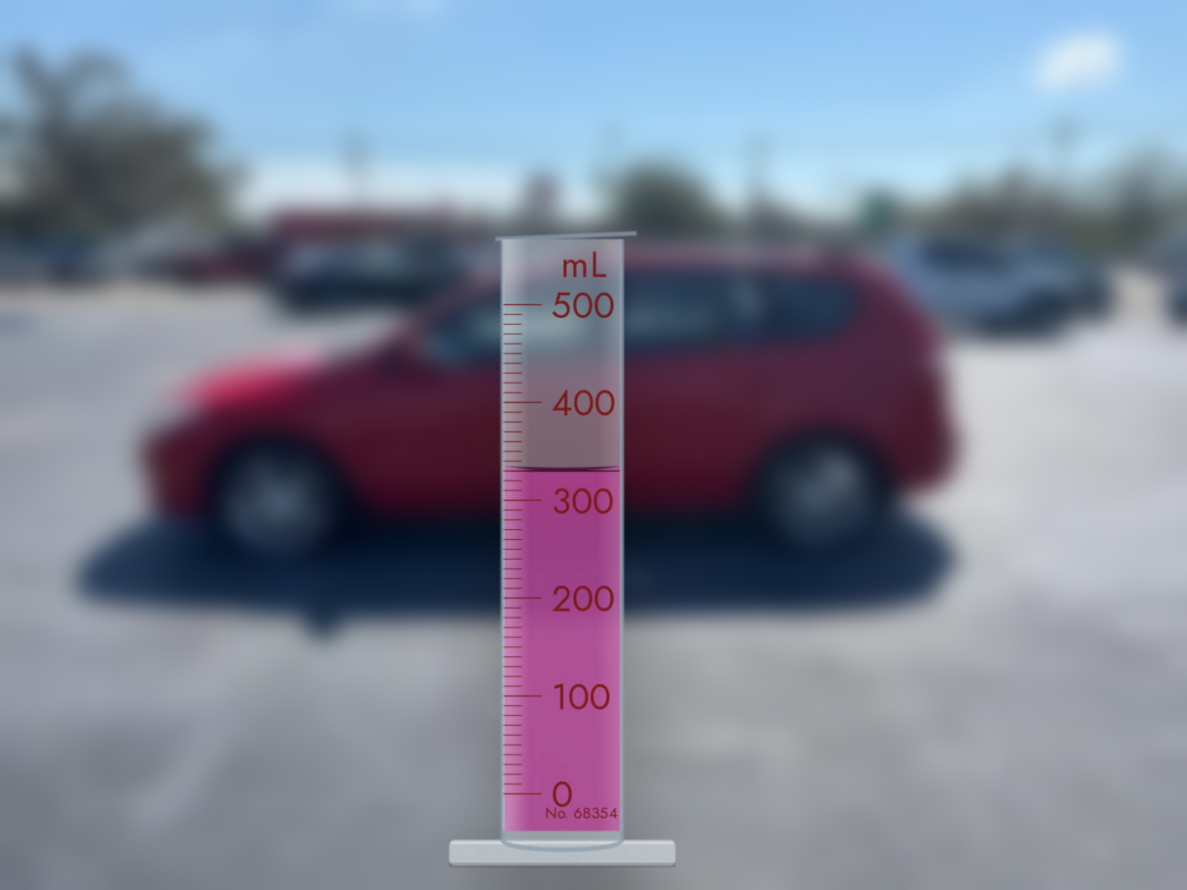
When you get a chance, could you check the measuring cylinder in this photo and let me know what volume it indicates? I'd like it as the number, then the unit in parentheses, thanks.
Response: 330 (mL)
